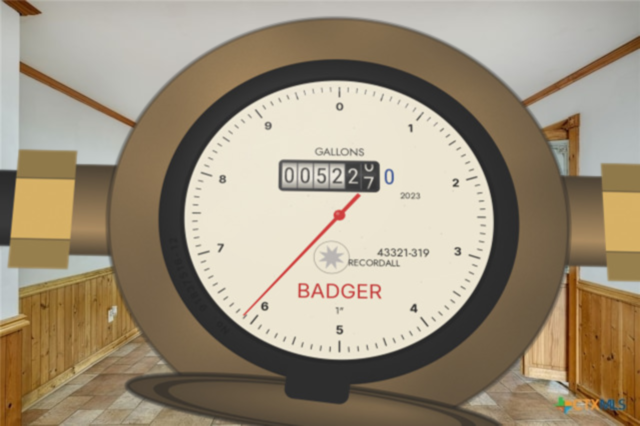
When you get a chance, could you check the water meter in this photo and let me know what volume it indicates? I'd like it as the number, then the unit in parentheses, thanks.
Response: 52266.1 (gal)
